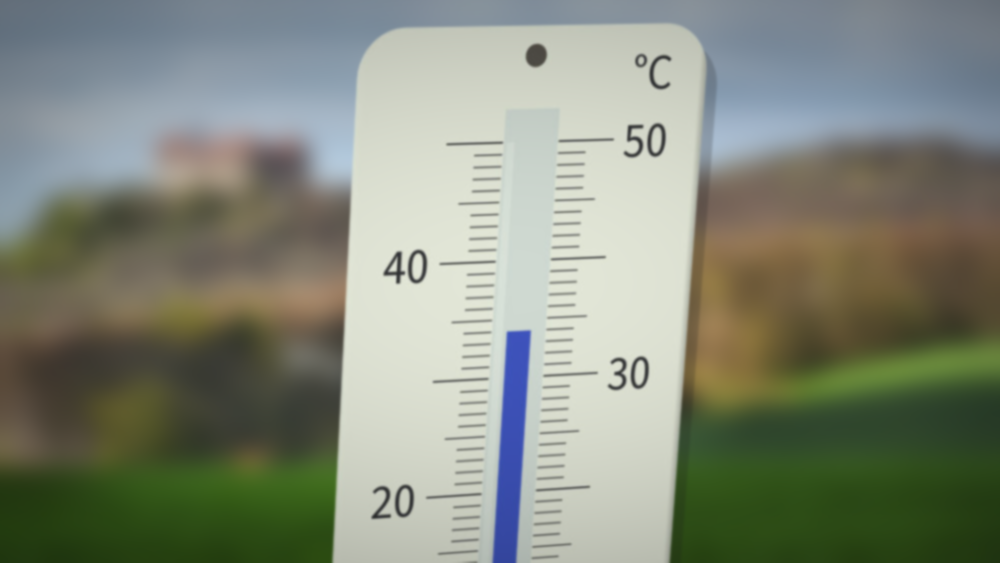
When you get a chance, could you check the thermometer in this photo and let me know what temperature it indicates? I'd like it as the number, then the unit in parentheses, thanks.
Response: 34 (°C)
